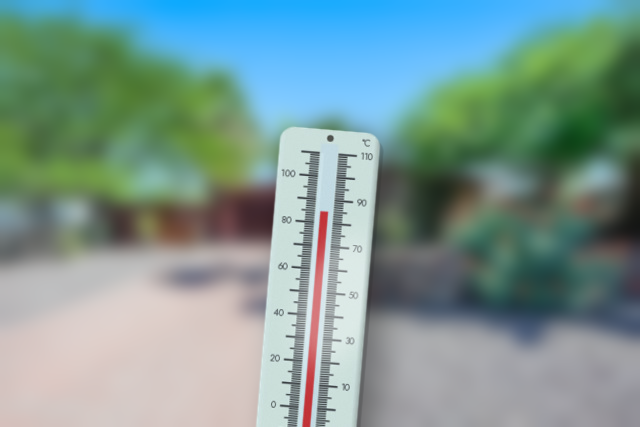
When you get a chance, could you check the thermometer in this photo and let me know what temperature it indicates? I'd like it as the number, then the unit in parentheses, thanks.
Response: 85 (°C)
